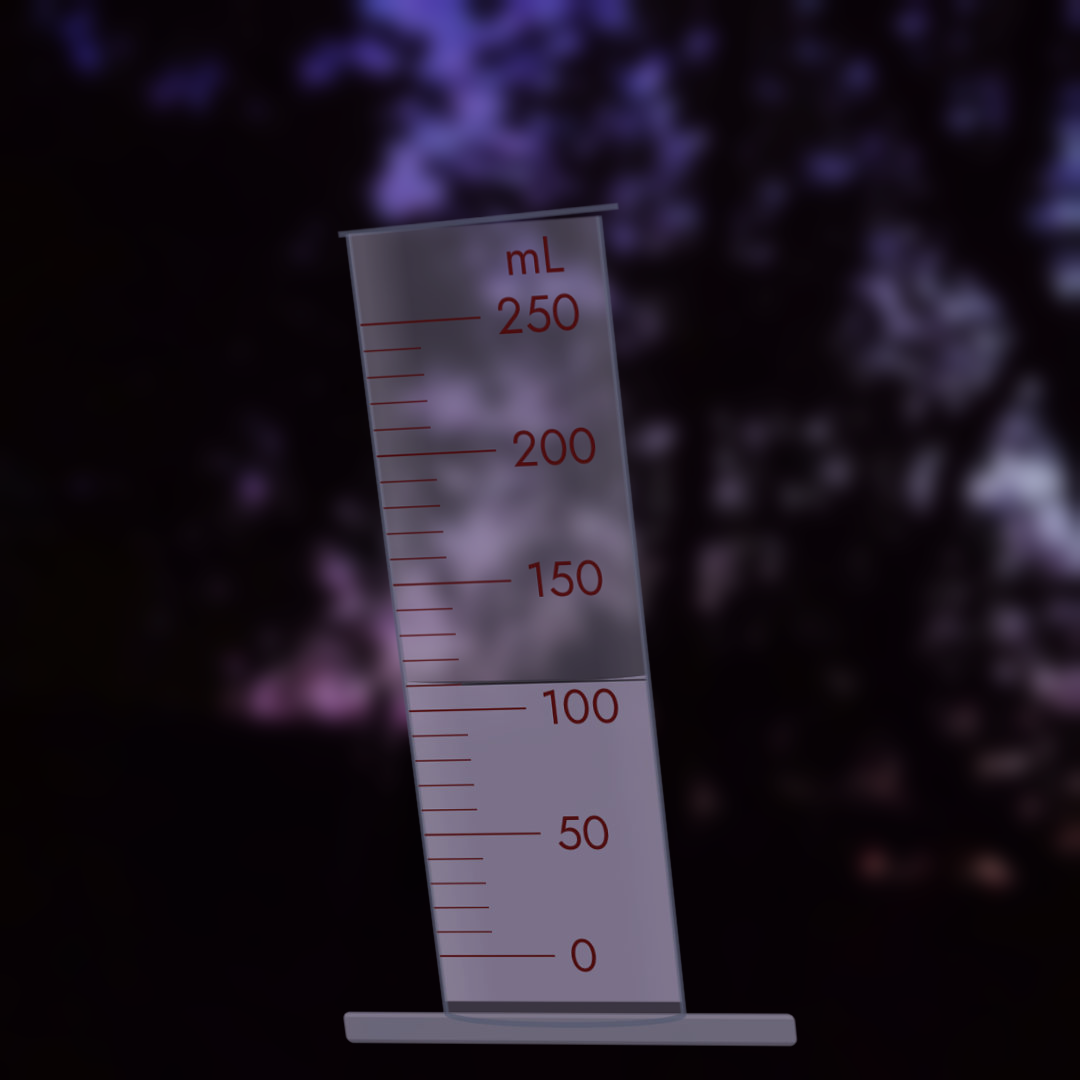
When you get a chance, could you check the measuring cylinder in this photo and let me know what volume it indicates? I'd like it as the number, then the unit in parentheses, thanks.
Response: 110 (mL)
